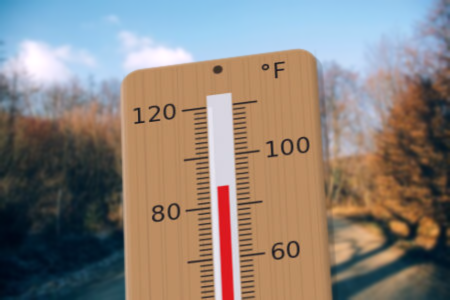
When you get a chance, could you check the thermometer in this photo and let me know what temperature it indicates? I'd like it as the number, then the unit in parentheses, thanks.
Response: 88 (°F)
